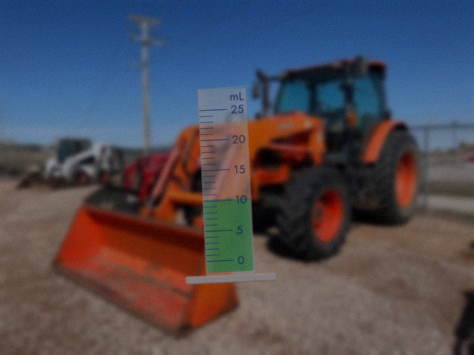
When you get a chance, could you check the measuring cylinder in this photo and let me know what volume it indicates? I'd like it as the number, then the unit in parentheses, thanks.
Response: 10 (mL)
